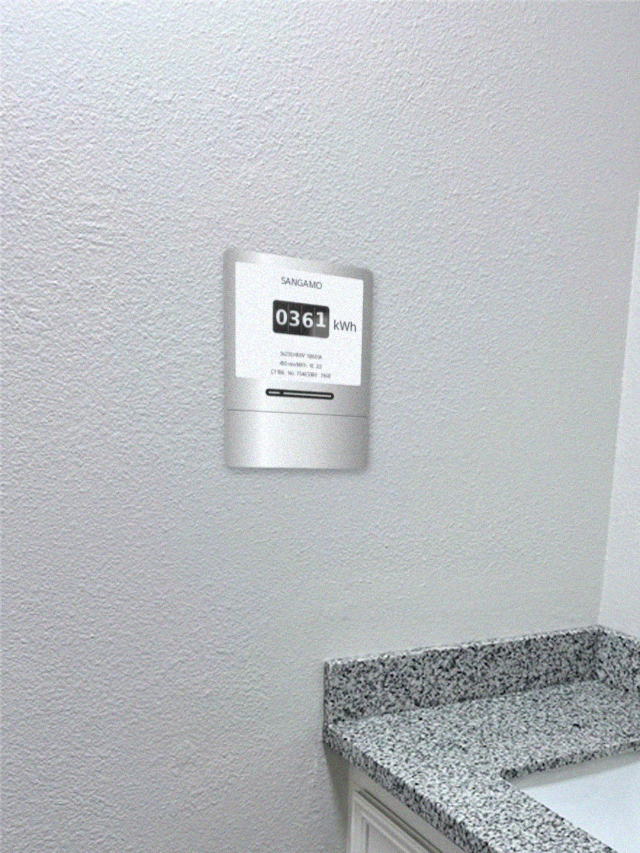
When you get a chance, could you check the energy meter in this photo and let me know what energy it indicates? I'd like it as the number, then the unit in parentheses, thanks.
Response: 361 (kWh)
